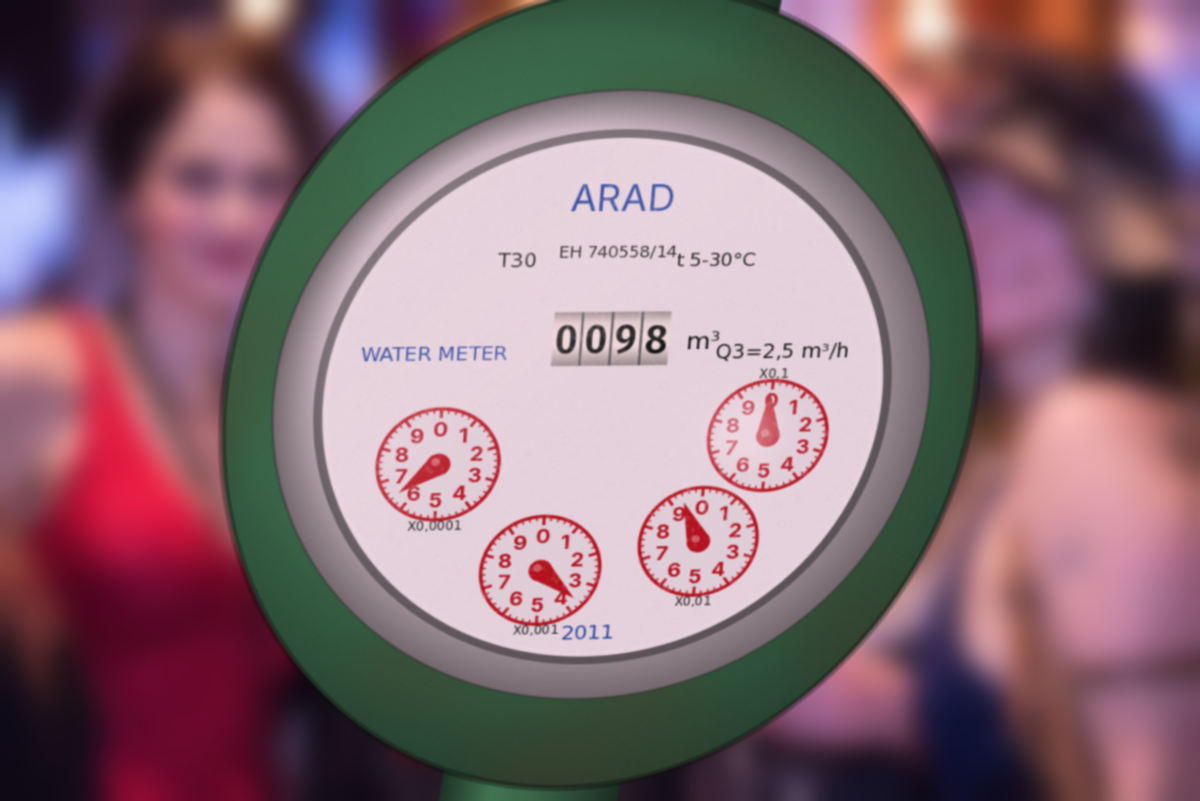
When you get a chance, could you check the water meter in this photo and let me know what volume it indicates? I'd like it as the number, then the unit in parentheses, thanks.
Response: 97.9936 (m³)
